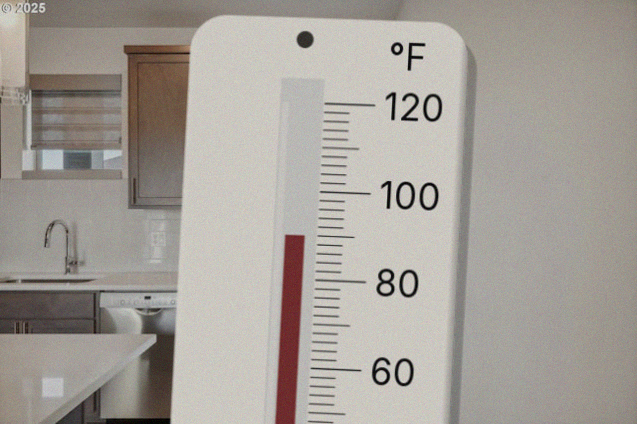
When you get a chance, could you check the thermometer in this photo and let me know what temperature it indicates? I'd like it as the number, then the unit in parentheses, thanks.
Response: 90 (°F)
